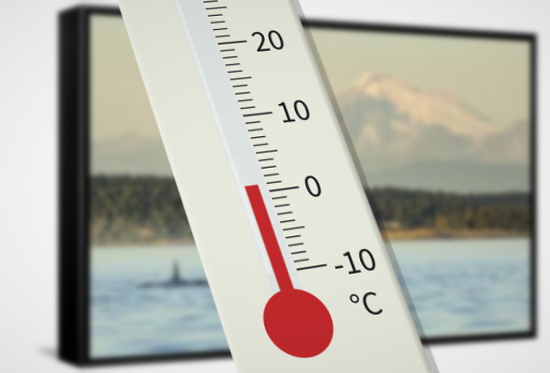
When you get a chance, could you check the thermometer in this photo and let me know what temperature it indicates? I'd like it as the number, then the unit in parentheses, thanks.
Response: 1 (°C)
